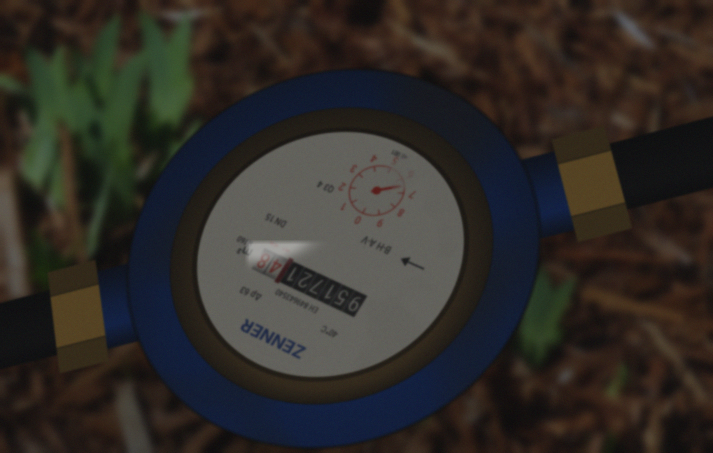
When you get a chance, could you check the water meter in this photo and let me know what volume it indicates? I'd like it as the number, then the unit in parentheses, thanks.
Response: 951721.486 (m³)
